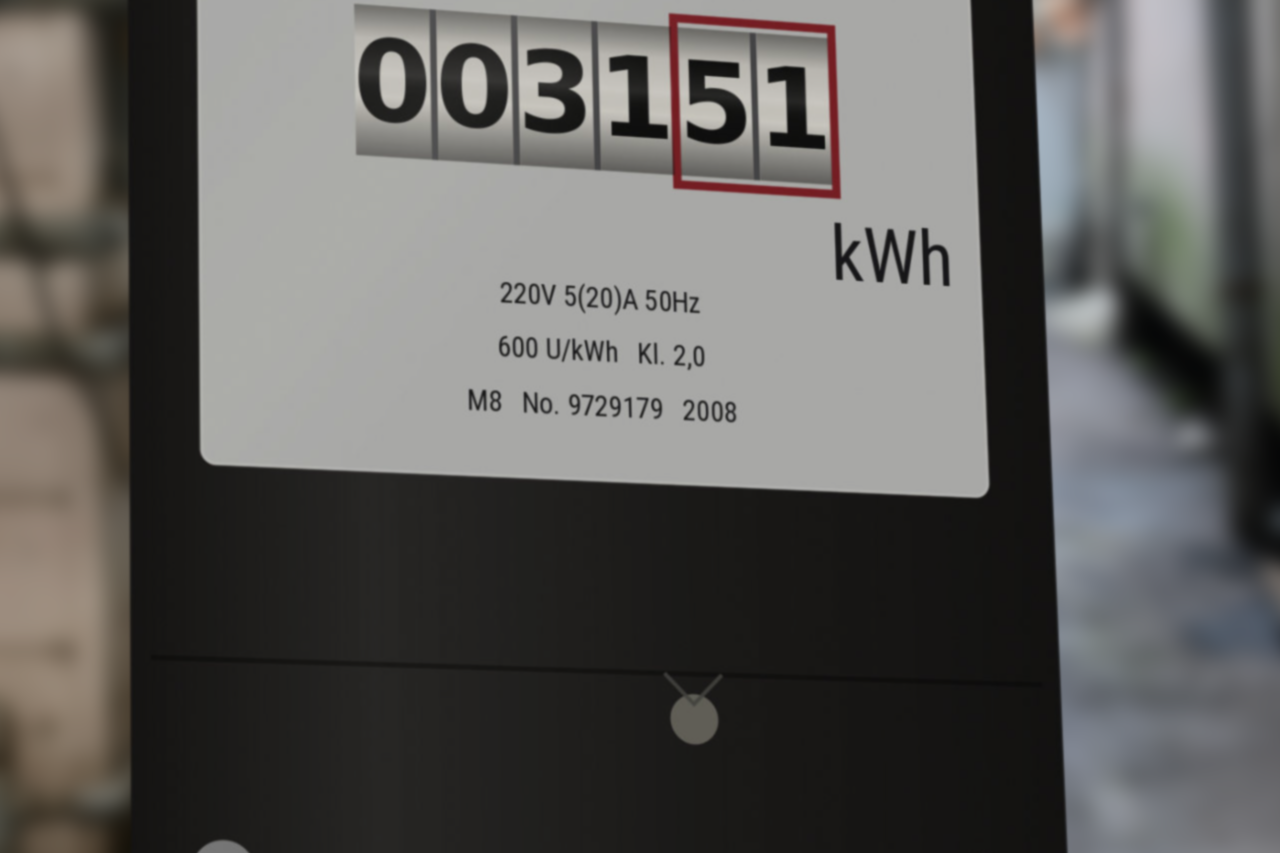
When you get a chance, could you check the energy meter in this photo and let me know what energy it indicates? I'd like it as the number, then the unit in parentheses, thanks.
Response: 31.51 (kWh)
